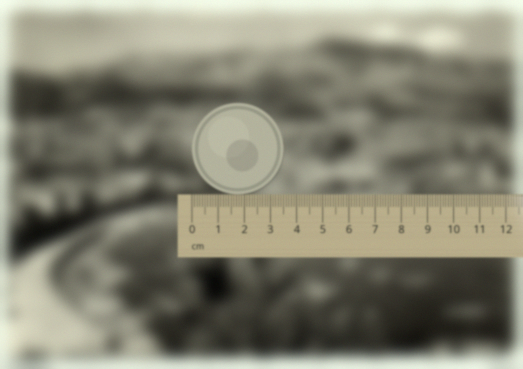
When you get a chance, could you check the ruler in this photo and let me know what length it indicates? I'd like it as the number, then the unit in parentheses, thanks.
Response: 3.5 (cm)
